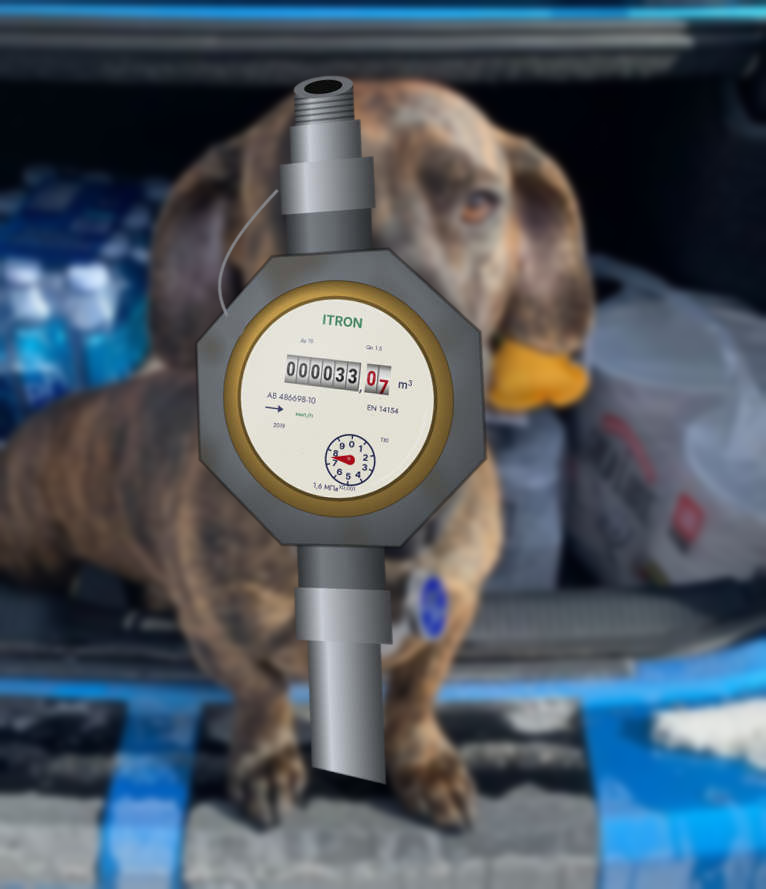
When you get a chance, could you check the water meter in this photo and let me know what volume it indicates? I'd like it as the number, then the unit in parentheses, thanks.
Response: 33.067 (m³)
